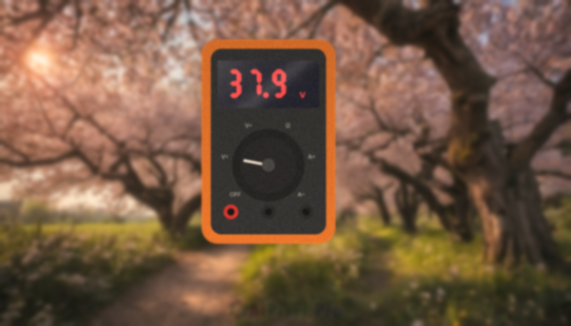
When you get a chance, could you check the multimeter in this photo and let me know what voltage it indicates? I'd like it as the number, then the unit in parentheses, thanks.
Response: 37.9 (V)
